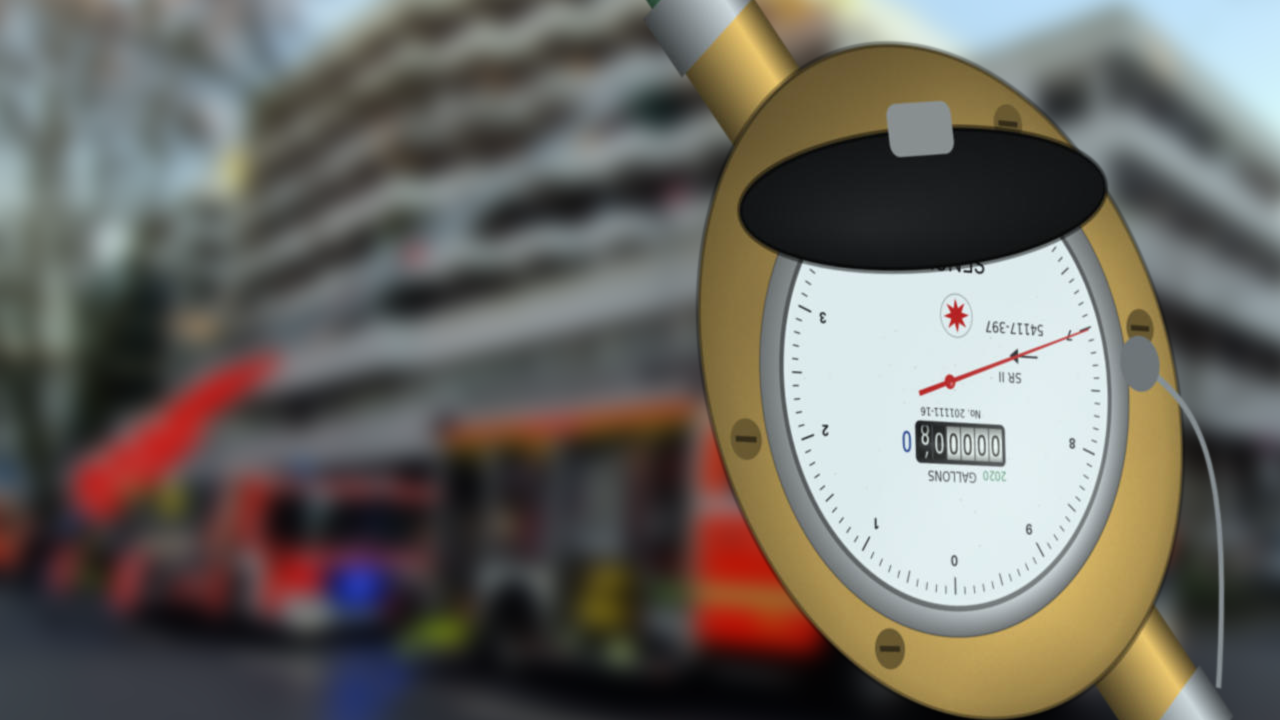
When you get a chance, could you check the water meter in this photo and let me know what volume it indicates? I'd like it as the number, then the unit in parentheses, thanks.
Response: 77.0 (gal)
